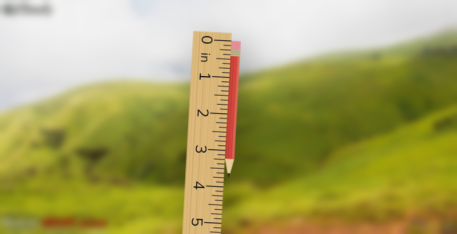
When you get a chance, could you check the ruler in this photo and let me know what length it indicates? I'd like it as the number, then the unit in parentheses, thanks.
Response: 3.75 (in)
